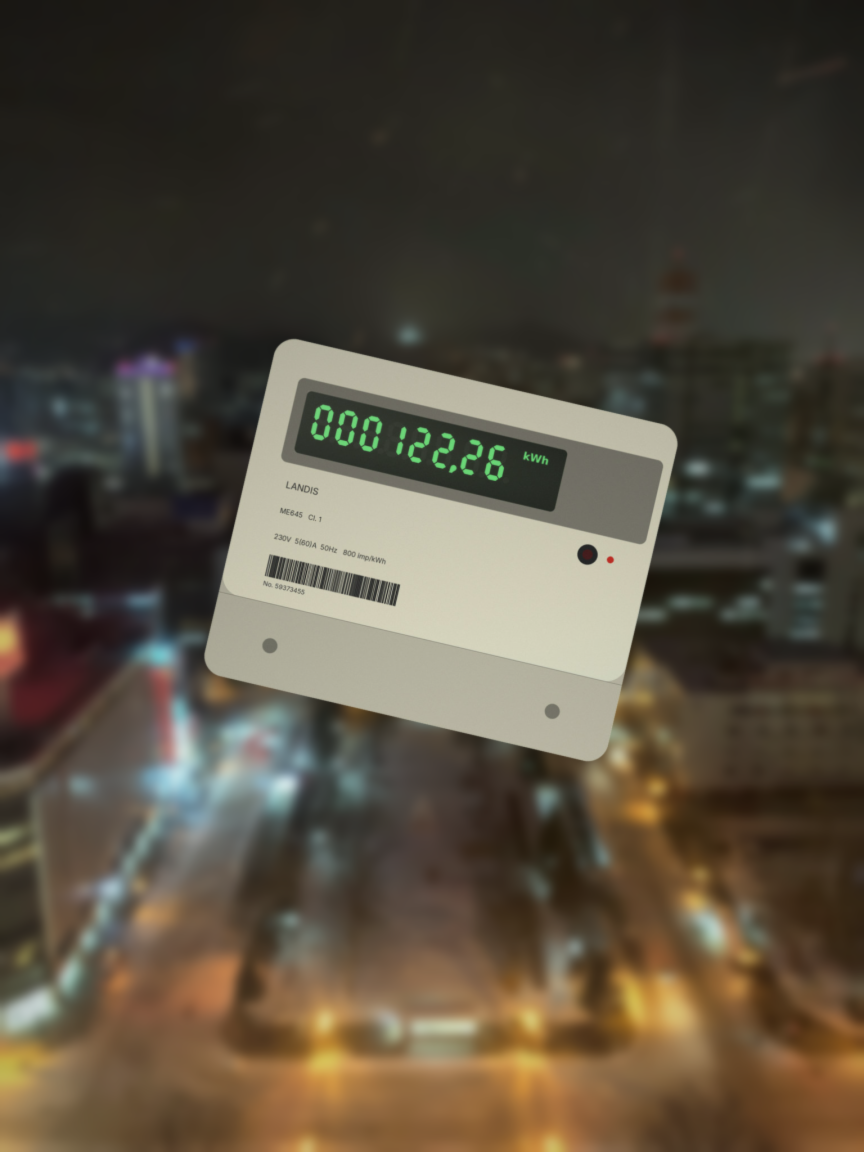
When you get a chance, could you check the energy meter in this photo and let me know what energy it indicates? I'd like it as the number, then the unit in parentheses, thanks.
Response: 122.26 (kWh)
